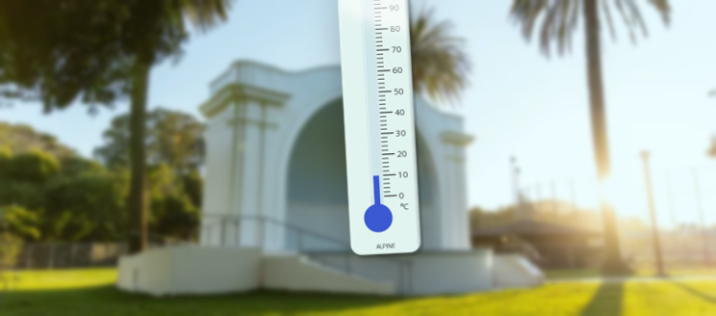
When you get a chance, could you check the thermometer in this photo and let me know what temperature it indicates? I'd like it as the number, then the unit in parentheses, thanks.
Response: 10 (°C)
